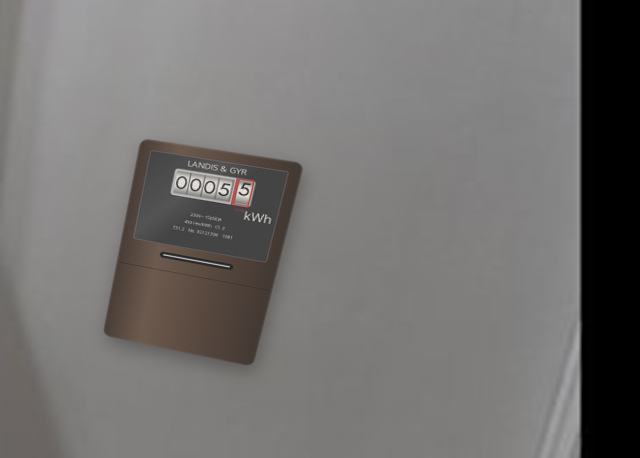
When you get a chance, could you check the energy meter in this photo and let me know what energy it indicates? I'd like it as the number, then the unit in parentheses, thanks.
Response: 5.5 (kWh)
